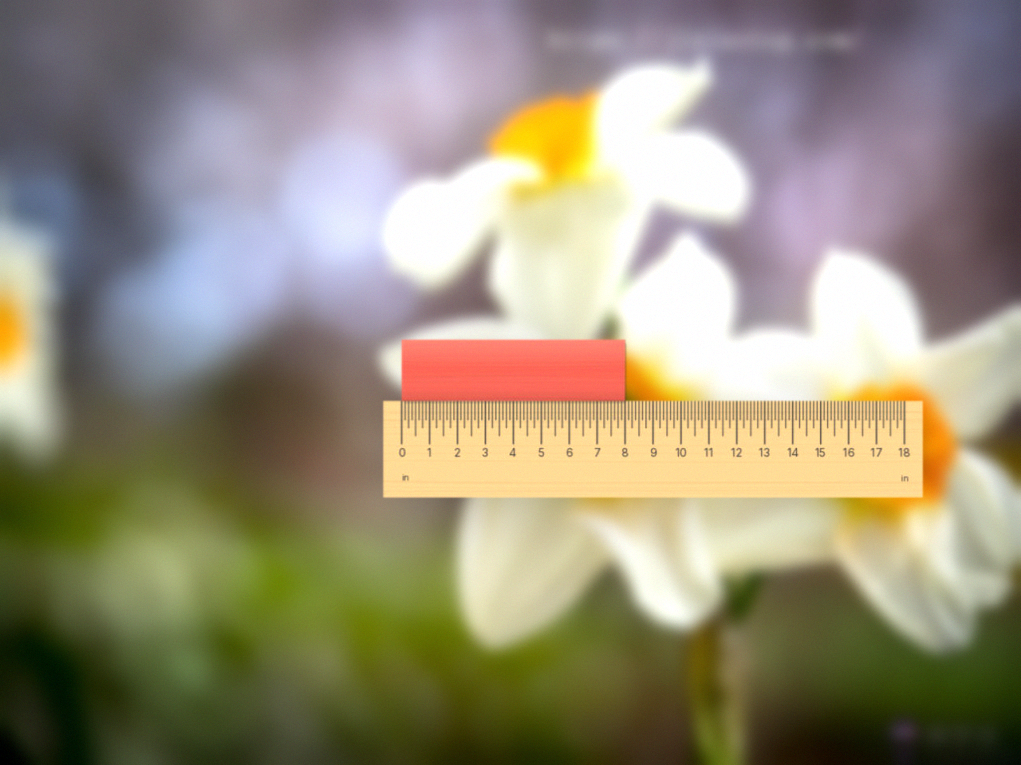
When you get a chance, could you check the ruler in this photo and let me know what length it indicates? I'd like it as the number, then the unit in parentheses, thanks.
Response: 8 (in)
